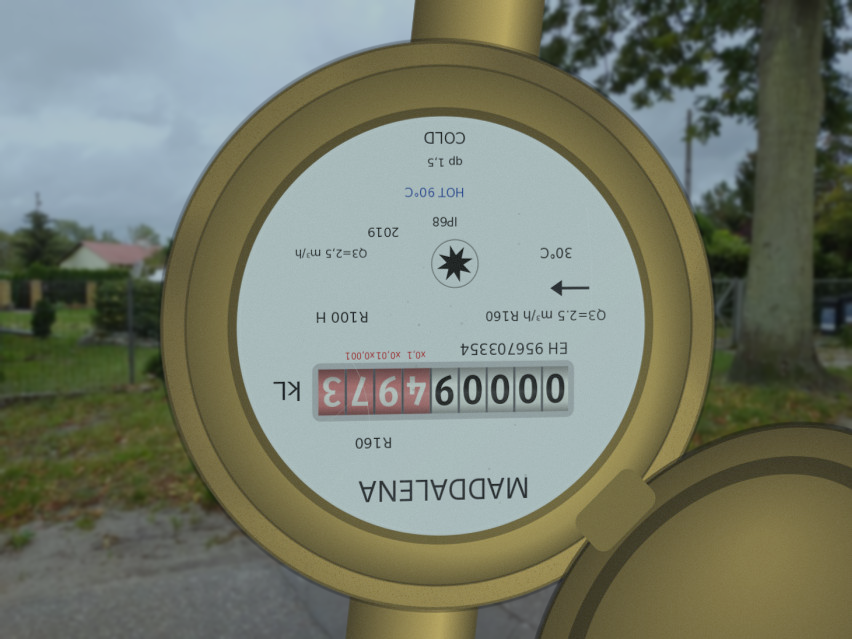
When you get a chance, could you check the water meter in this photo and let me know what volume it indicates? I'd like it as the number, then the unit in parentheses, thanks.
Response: 9.4973 (kL)
